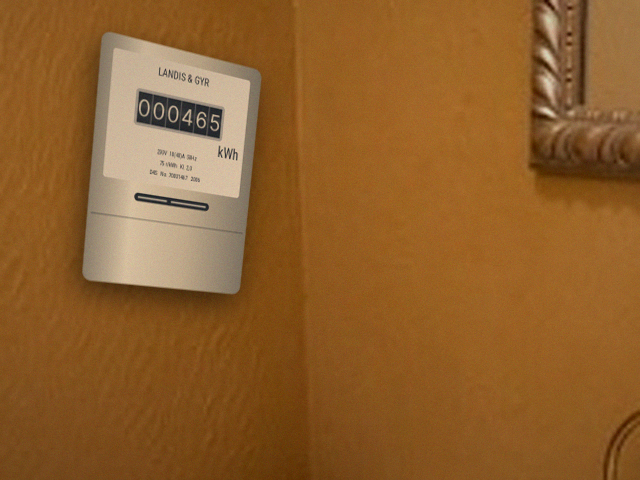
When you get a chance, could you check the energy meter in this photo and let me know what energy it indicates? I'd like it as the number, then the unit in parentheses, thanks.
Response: 465 (kWh)
